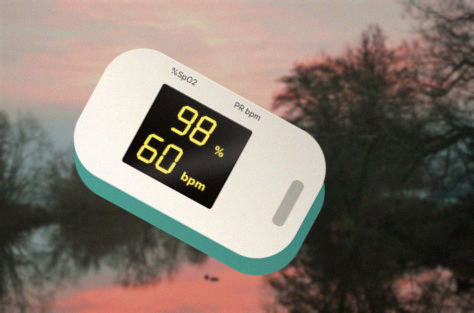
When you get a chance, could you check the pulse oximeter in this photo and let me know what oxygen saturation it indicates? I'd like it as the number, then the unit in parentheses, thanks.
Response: 98 (%)
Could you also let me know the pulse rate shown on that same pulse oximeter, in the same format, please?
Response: 60 (bpm)
